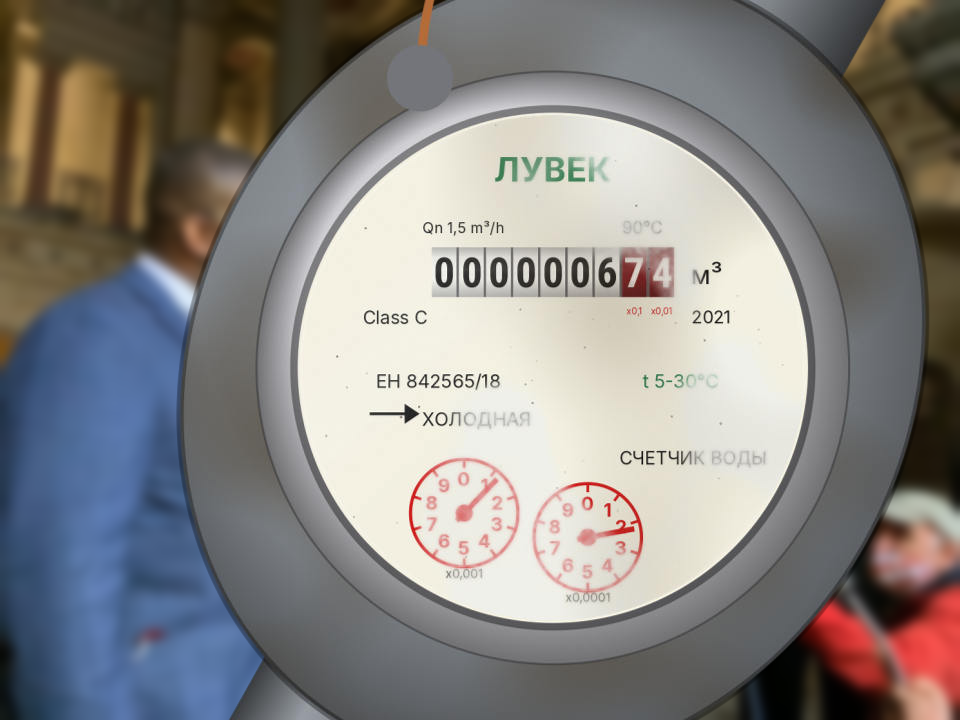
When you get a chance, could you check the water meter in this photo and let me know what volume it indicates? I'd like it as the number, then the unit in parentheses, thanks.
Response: 6.7412 (m³)
